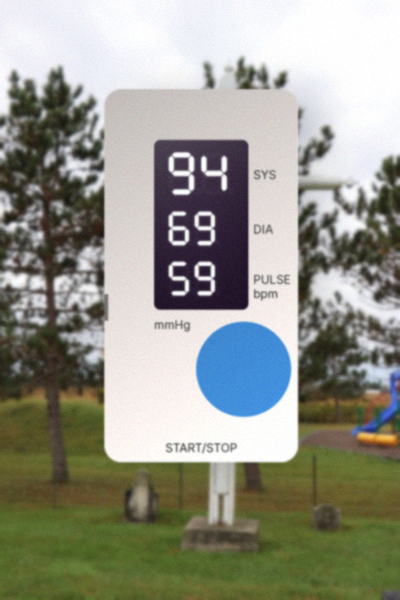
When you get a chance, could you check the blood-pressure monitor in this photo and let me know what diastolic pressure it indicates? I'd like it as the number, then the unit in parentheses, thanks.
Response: 69 (mmHg)
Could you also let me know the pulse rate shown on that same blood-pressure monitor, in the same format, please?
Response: 59 (bpm)
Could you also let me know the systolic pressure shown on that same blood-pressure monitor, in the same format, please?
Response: 94 (mmHg)
